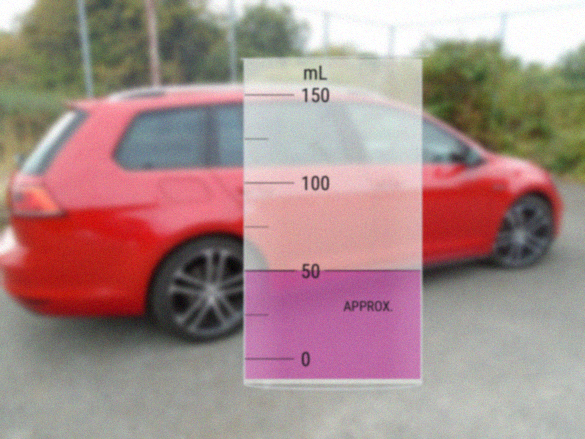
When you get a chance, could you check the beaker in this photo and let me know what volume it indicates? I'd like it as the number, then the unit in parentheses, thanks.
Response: 50 (mL)
